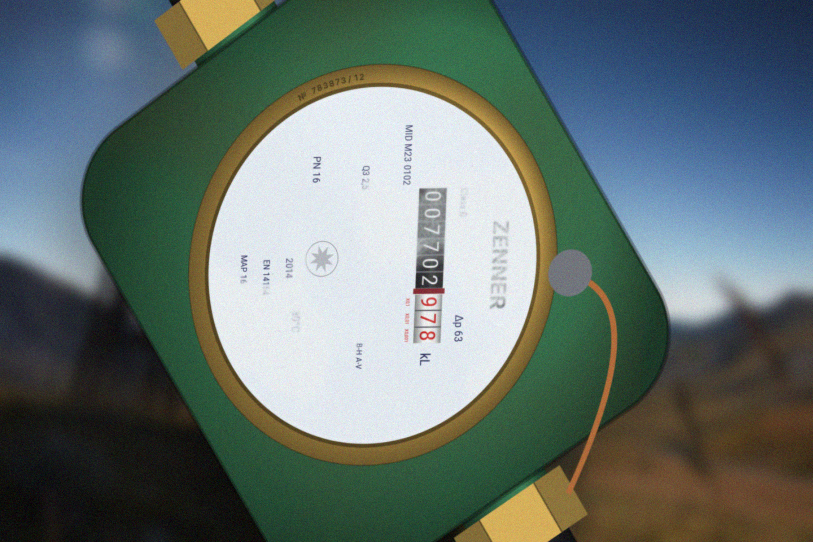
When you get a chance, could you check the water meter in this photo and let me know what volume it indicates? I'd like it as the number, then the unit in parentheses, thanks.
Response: 7702.978 (kL)
